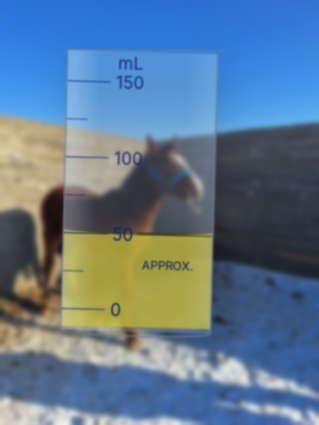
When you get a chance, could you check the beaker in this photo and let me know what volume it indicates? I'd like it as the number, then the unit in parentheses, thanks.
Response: 50 (mL)
